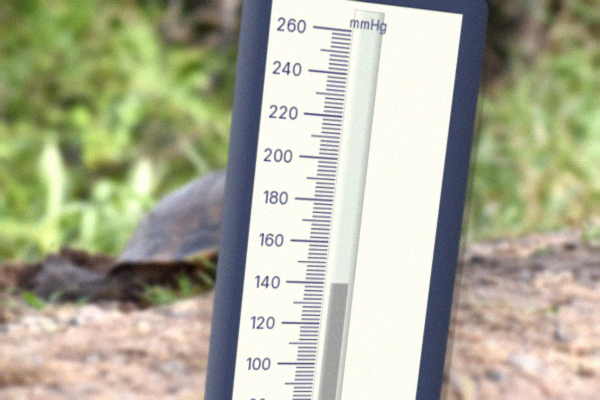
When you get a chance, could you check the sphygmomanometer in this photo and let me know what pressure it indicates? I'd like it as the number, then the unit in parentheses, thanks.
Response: 140 (mmHg)
